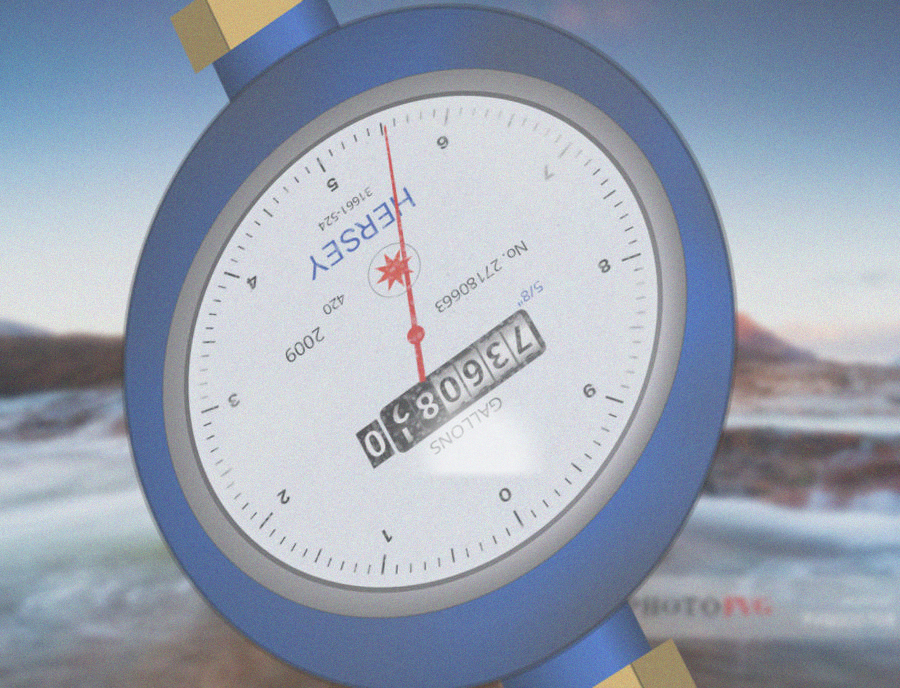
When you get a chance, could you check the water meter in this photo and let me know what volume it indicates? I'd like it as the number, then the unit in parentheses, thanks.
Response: 7360815.5 (gal)
